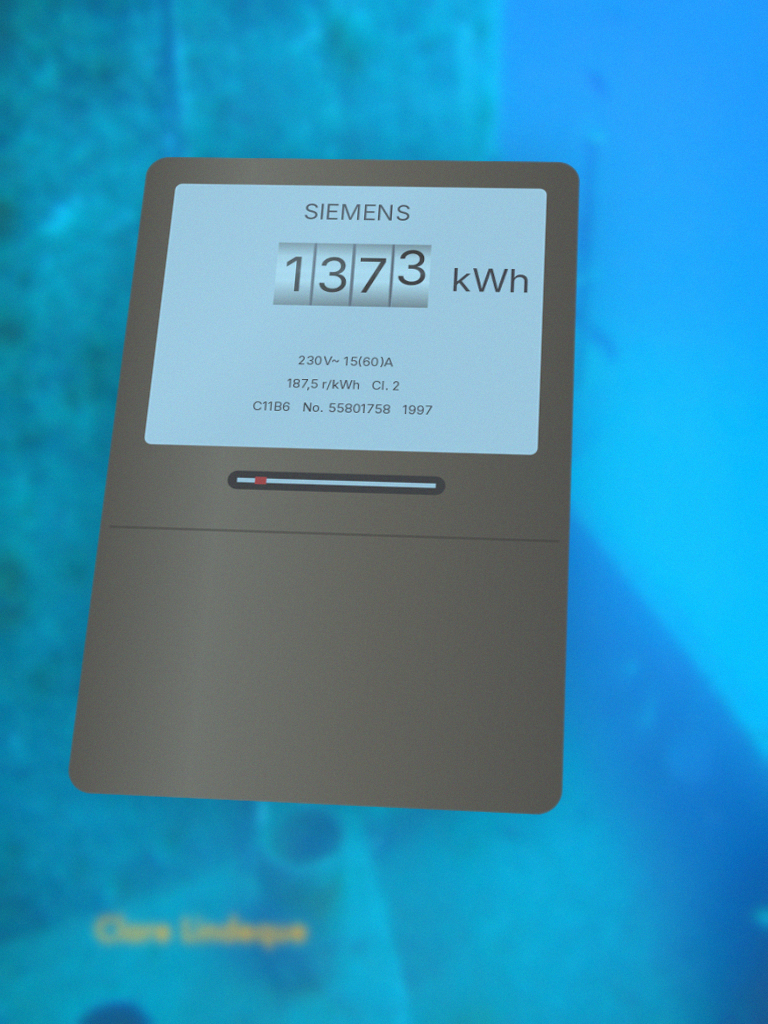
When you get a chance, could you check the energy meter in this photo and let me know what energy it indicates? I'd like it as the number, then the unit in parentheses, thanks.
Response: 1373 (kWh)
